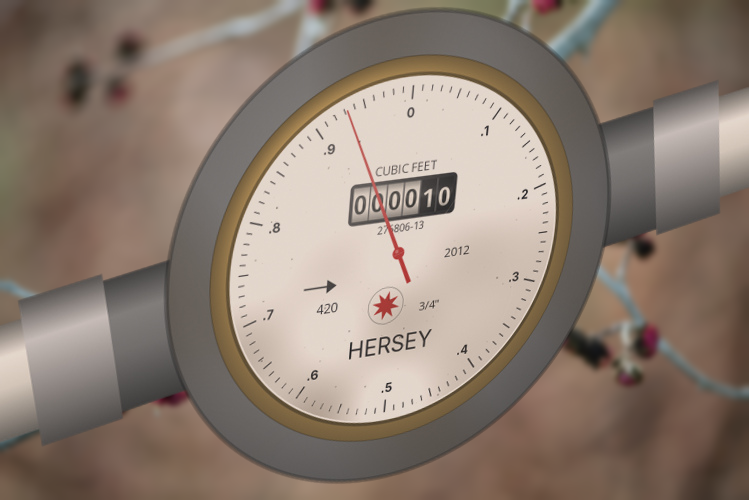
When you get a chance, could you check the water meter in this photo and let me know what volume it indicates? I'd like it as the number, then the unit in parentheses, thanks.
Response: 9.93 (ft³)
